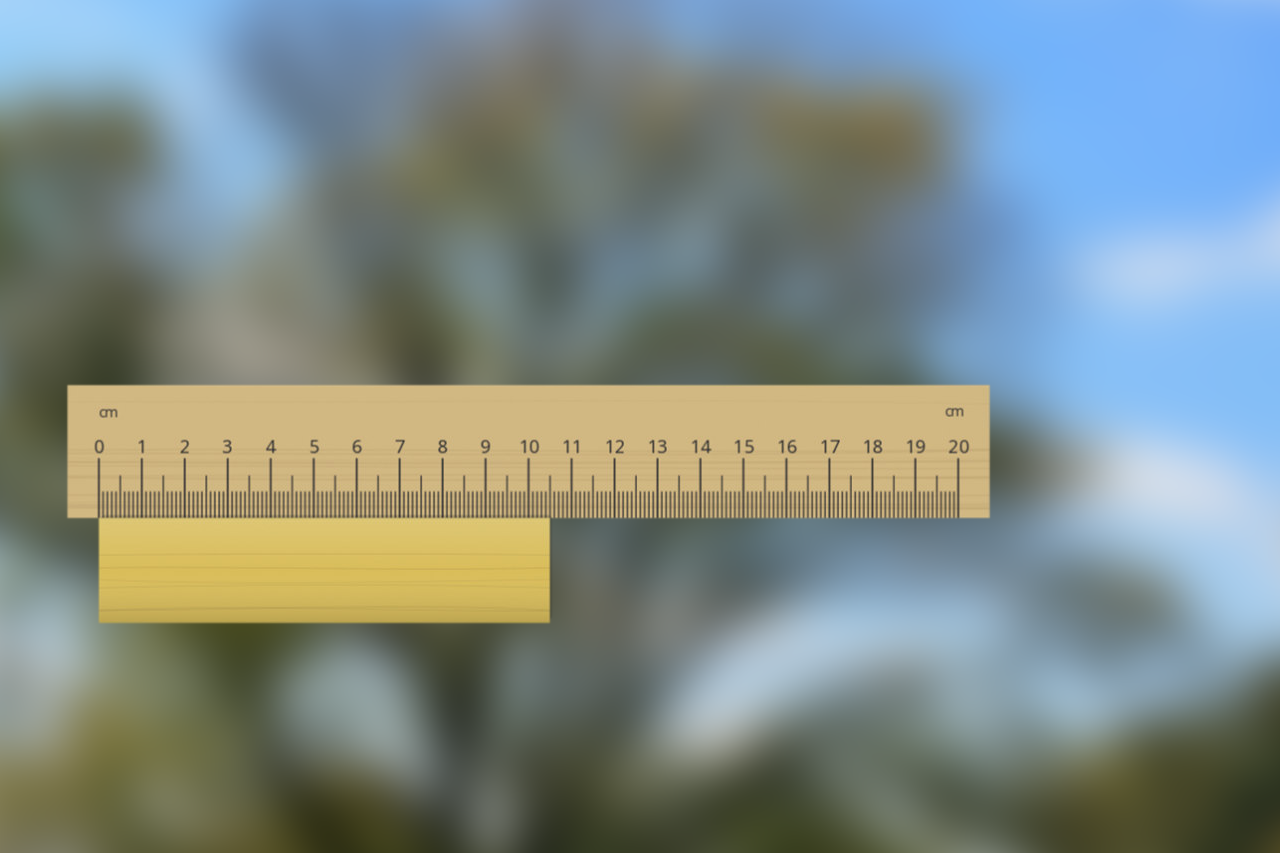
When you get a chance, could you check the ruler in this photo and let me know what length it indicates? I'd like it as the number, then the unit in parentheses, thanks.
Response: 10.5 (cm)
